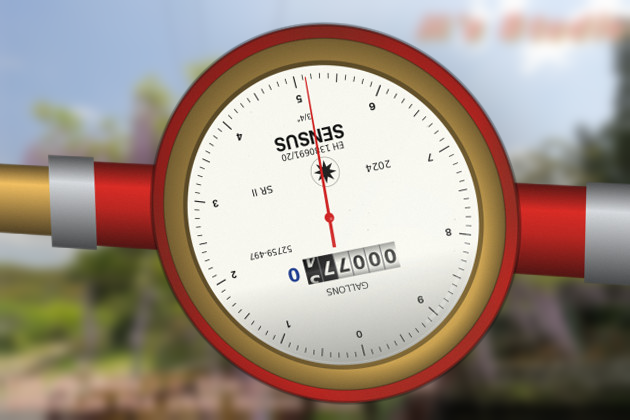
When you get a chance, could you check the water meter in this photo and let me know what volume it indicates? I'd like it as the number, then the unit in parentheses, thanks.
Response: 7735.1 (gal)
